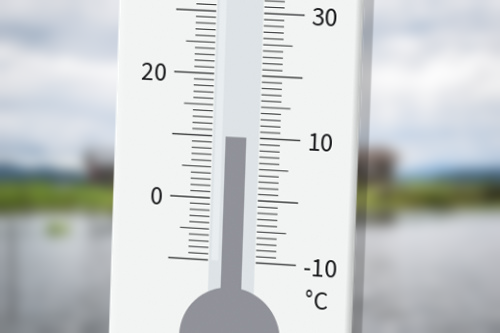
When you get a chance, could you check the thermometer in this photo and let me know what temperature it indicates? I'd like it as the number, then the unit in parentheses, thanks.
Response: 10 (°C)
